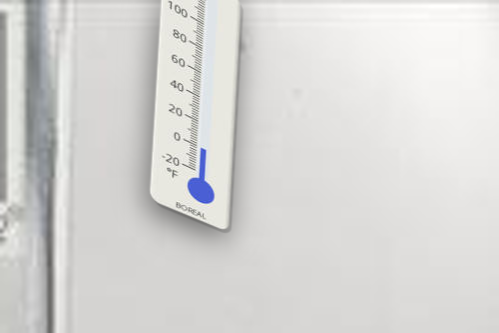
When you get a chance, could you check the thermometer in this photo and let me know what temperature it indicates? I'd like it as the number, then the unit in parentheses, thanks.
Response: 0 (°F)
